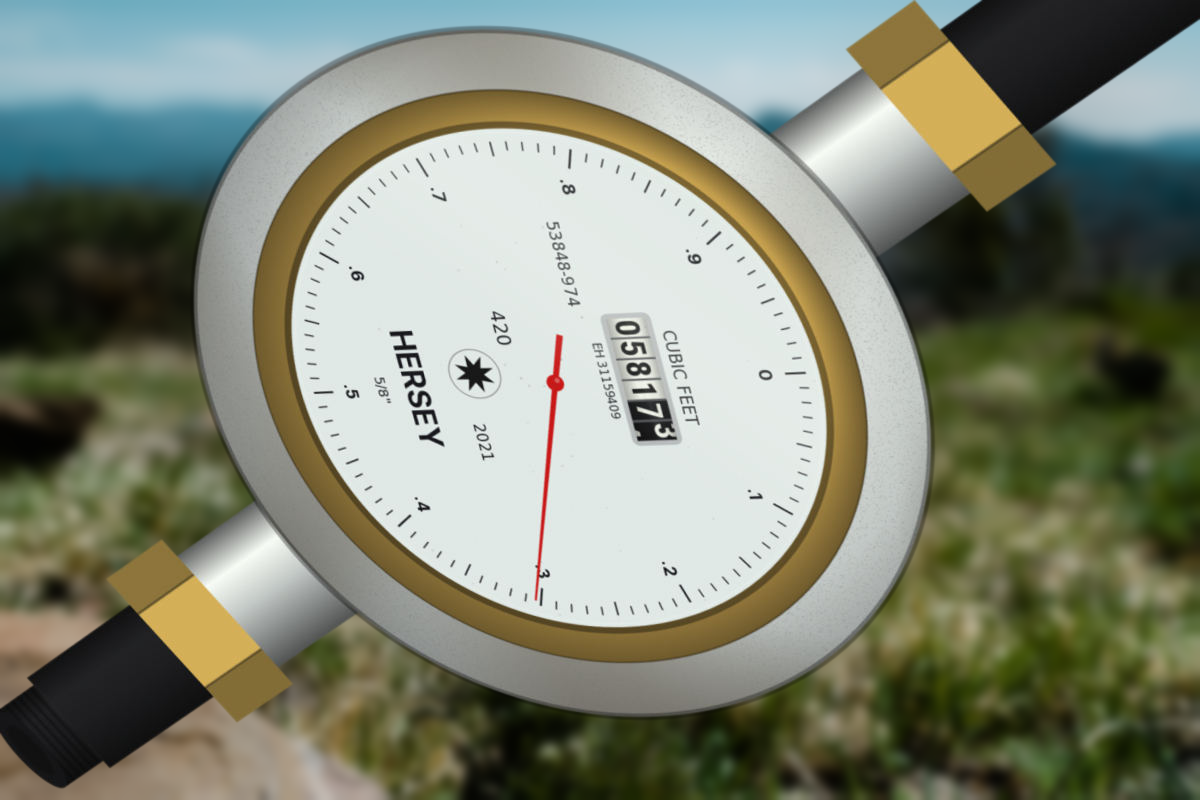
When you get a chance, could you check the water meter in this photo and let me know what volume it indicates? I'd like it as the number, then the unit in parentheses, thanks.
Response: 58173.30 (ft³)
